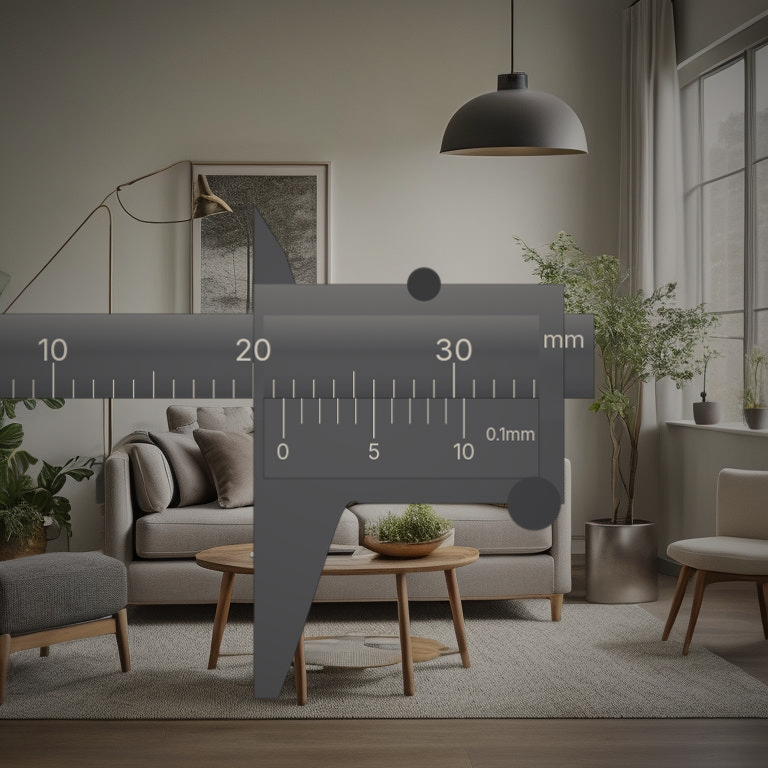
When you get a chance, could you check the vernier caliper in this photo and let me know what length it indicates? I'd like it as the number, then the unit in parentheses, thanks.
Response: 21.5 (mm)
